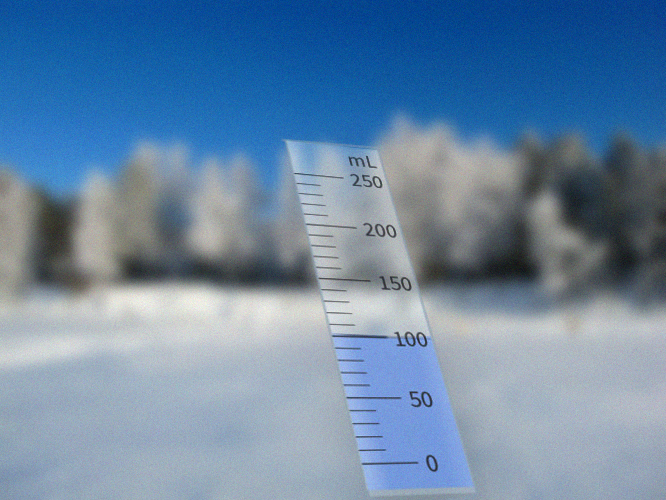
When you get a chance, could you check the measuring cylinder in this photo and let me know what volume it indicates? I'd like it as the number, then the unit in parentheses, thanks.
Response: 100 (mL)
